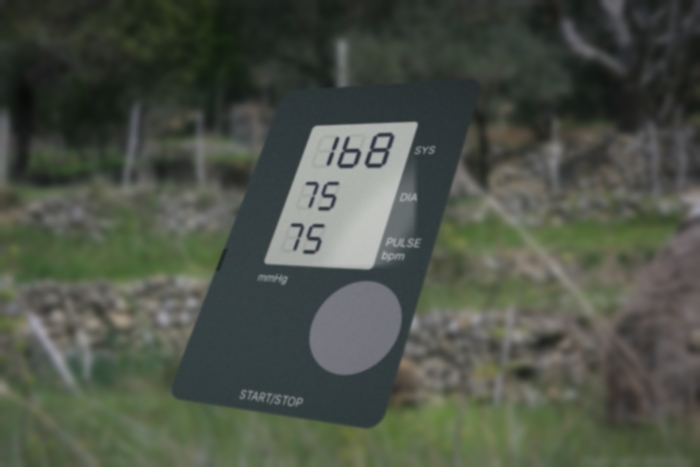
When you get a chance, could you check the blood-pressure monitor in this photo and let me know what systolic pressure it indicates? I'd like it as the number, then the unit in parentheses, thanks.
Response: 168 (mmHg)
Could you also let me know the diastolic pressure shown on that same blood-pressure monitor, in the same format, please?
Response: 75 (mmHg)
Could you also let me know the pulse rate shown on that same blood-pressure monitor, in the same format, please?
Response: 75 (bpm)
